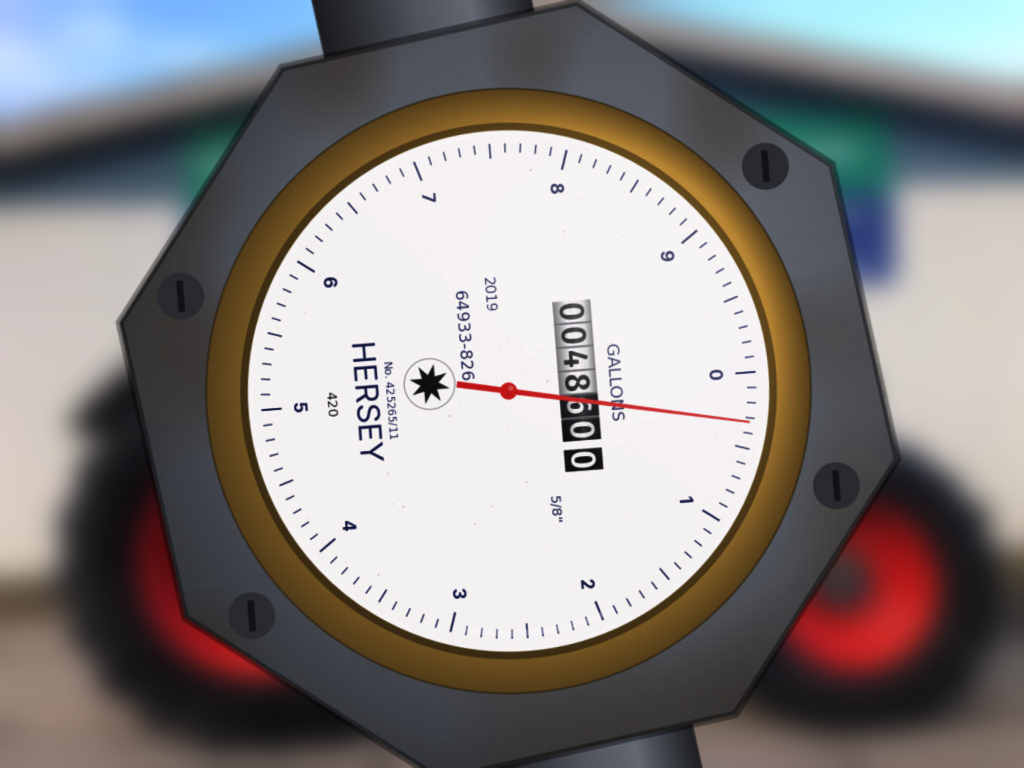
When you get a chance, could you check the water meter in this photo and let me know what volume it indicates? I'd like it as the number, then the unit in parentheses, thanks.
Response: 48600.3 (gal)
